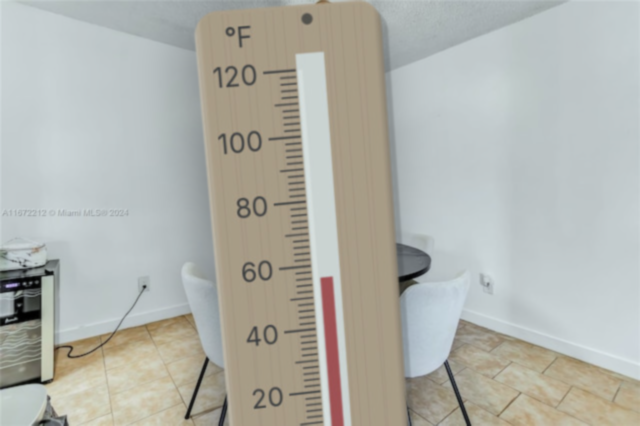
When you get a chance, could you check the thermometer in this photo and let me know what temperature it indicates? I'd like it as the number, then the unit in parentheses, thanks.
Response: 56 (°F)
